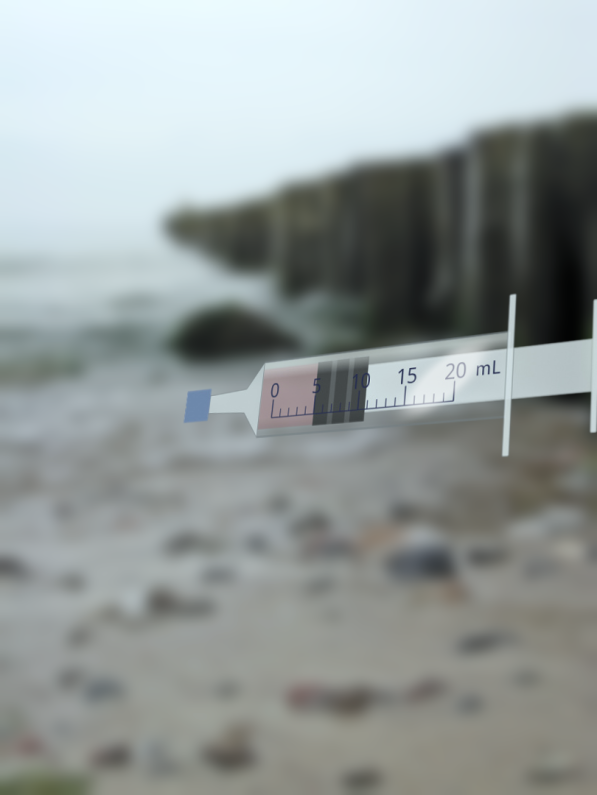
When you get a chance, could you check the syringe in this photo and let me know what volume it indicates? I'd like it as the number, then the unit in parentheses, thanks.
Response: 5 (mL)
